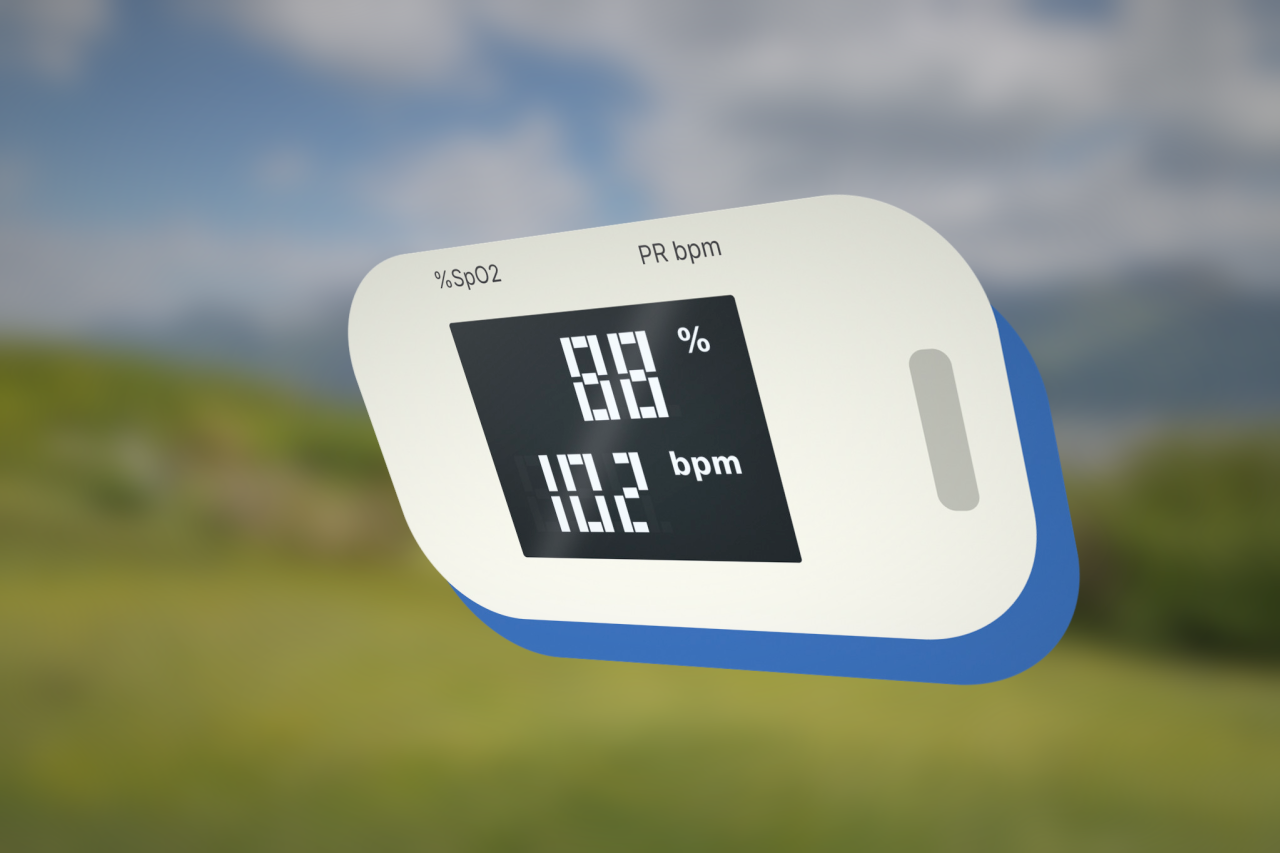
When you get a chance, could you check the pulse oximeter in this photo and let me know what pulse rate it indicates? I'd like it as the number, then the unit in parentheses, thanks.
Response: 102 (bpm)
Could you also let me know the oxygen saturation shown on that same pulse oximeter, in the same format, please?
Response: 88 (%)
